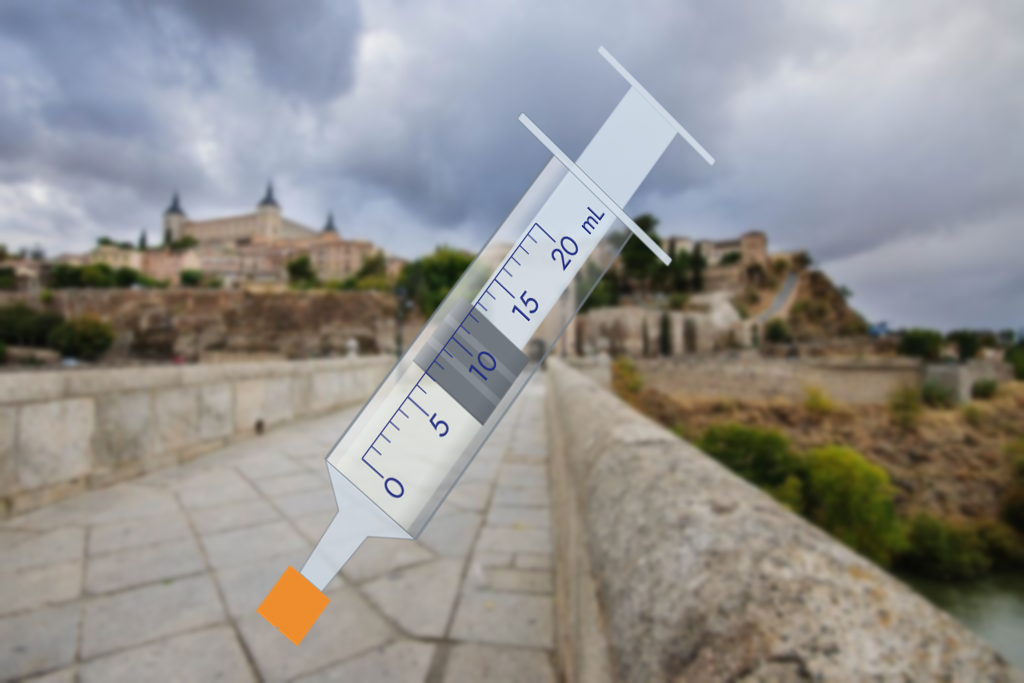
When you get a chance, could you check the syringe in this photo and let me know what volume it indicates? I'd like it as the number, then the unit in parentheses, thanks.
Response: 7 (mL)
